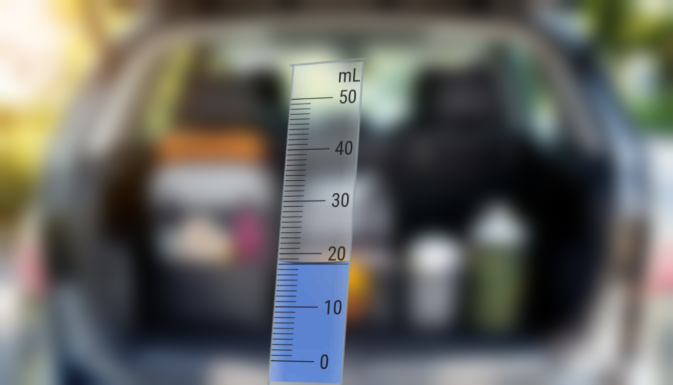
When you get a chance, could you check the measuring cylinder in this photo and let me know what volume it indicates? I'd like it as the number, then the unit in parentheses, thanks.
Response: 18 (mL)
